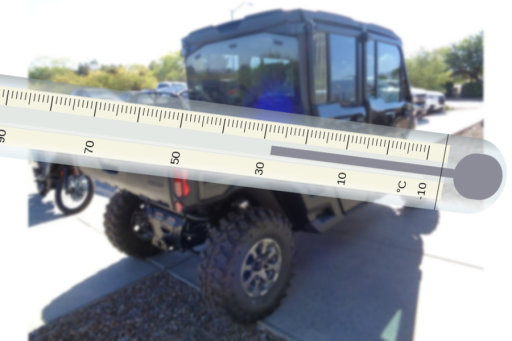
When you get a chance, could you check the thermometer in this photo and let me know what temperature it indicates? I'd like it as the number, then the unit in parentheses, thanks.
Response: 28 (°C)
